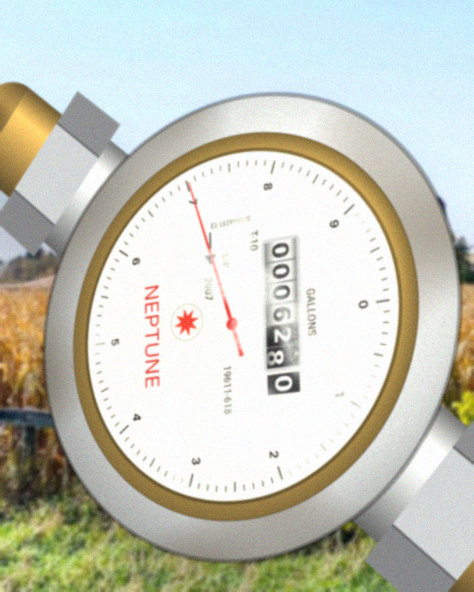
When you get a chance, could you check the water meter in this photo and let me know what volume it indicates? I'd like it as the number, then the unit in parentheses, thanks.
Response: 6277.0 (gal)
